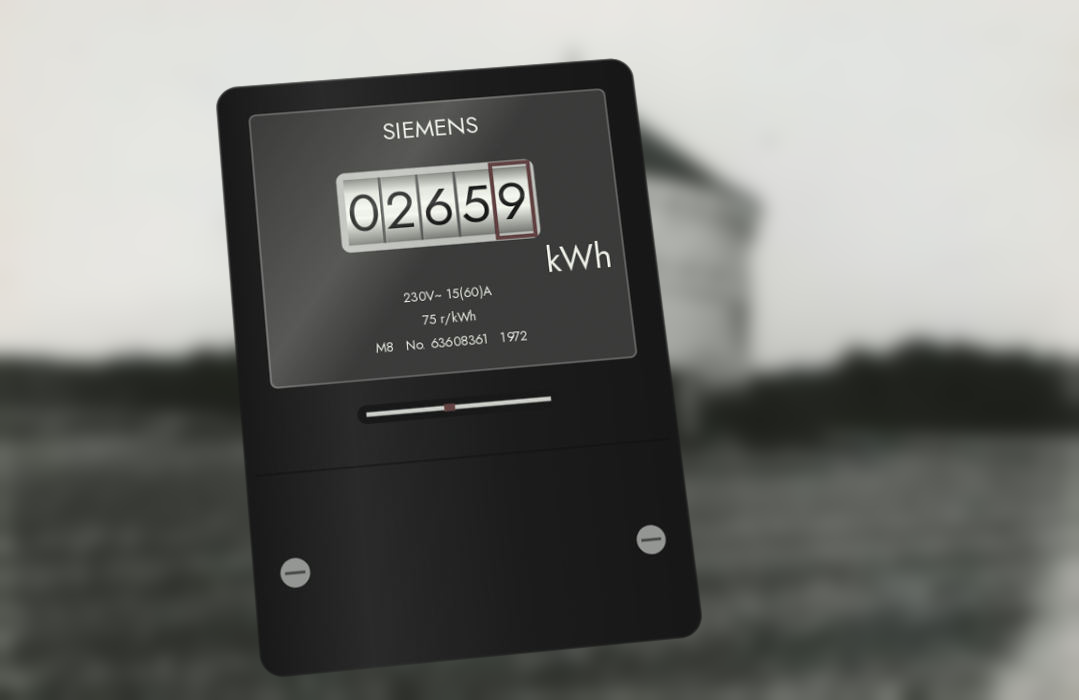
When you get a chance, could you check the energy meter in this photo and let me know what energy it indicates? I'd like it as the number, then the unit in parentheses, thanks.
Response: 265.9 (kWh)
